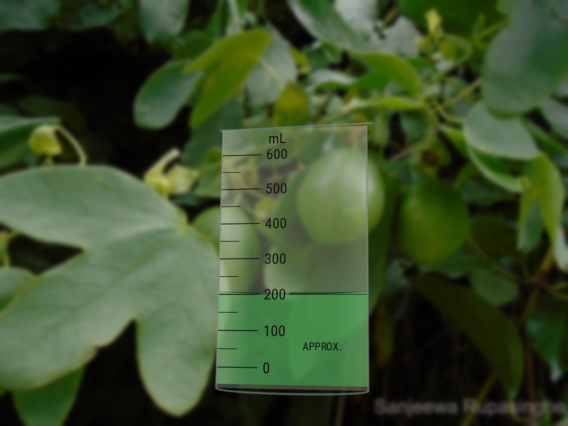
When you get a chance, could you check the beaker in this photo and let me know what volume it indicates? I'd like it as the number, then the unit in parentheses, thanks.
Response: 200 (mL)
